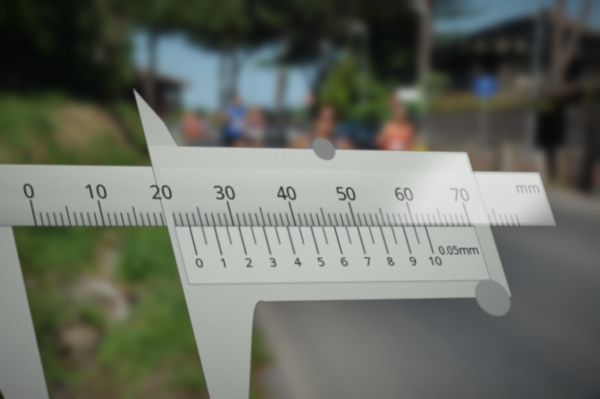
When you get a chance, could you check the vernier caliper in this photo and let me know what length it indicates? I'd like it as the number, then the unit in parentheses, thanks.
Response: 23.0 (mm)
